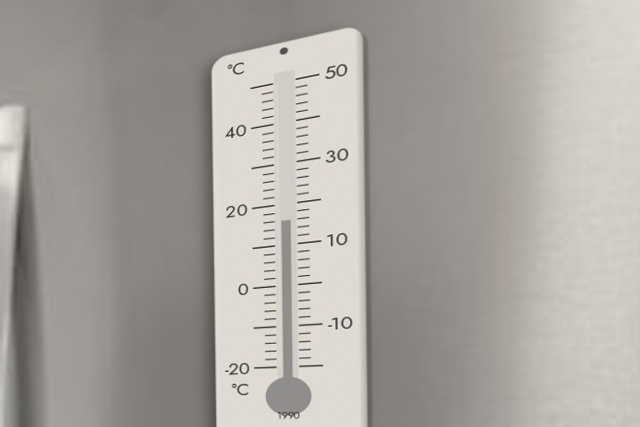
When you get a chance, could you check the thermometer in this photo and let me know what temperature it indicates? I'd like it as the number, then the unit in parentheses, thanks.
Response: 16 (°C)
